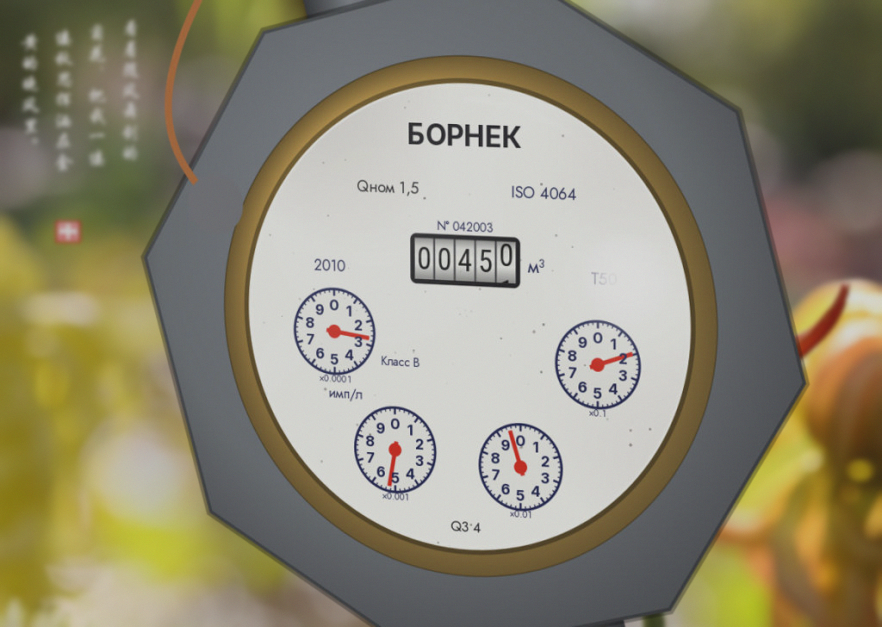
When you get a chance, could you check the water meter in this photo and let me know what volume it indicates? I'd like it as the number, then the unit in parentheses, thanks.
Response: 450.1952 (m³)
